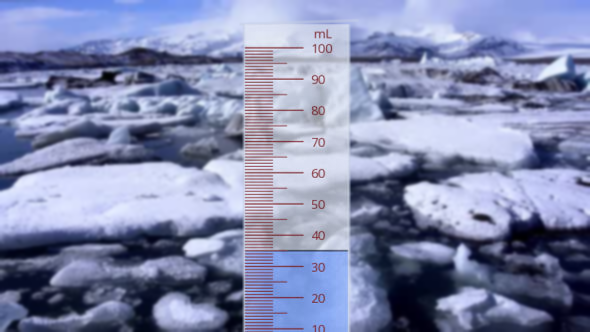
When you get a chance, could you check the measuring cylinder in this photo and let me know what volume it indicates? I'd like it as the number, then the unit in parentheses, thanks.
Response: 35 (mL)
